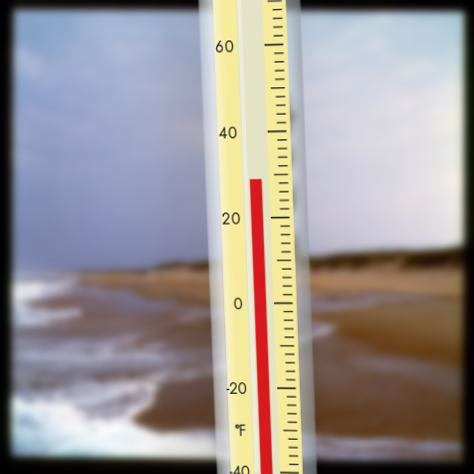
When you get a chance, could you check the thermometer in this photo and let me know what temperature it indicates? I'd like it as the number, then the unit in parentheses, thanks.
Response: 29 (°F)
